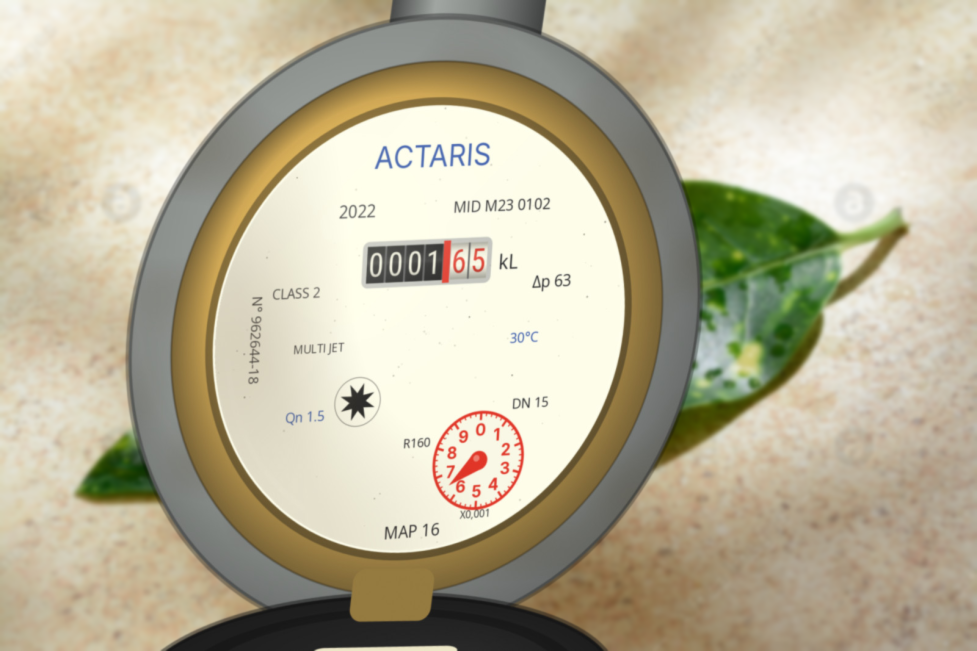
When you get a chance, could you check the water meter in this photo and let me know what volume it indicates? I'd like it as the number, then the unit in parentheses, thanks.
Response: 1.656 (kL)
